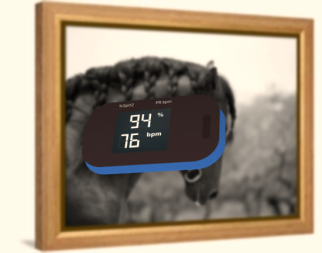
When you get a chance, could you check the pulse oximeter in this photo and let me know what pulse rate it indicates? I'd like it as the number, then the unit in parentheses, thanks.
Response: 76 (bpm)
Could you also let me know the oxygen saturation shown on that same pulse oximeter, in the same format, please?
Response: 94 (%)
